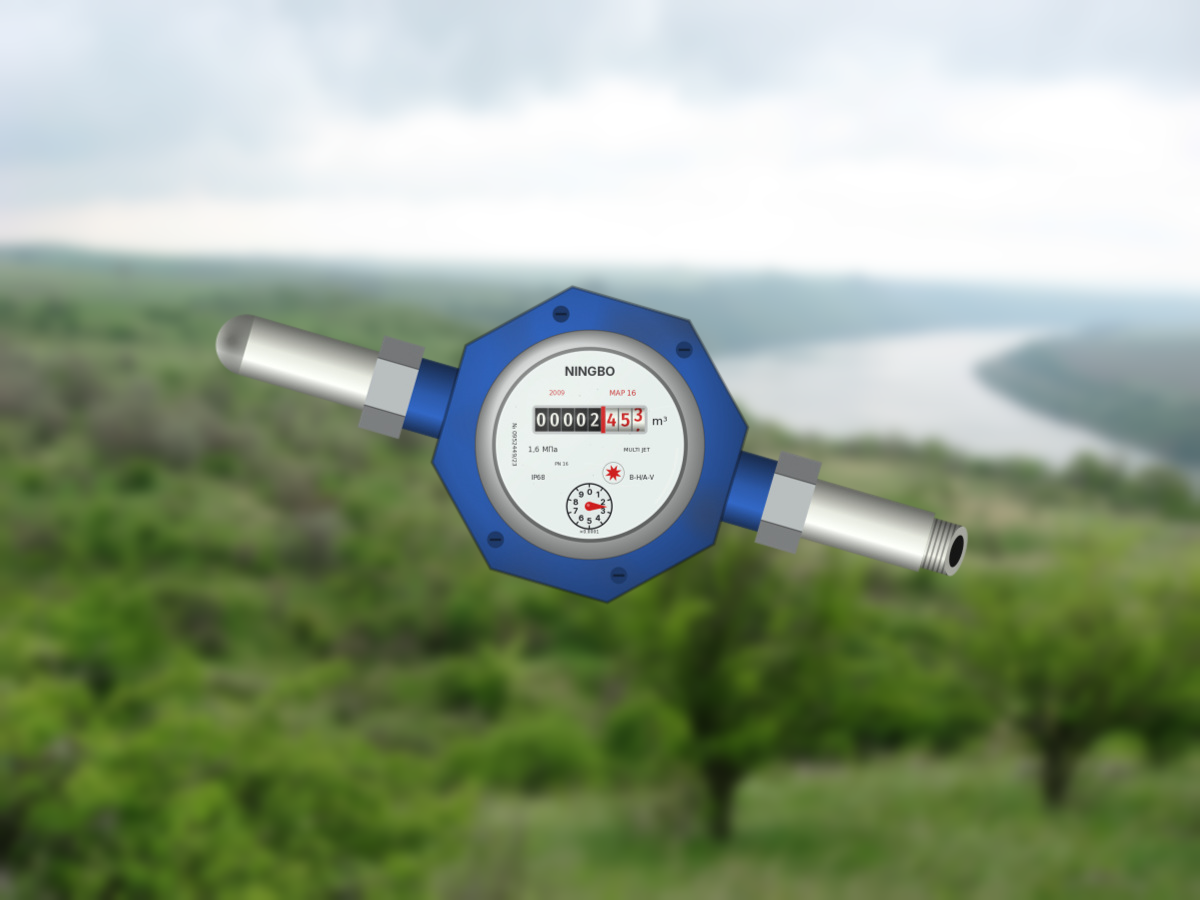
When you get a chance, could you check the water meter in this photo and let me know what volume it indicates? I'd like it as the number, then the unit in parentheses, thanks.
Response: 2.4532 (m³)
